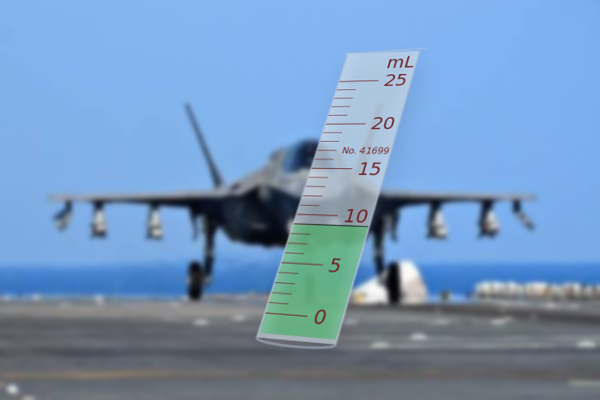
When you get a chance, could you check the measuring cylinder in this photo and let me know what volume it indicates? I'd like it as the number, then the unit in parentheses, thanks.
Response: 9 (mL)
